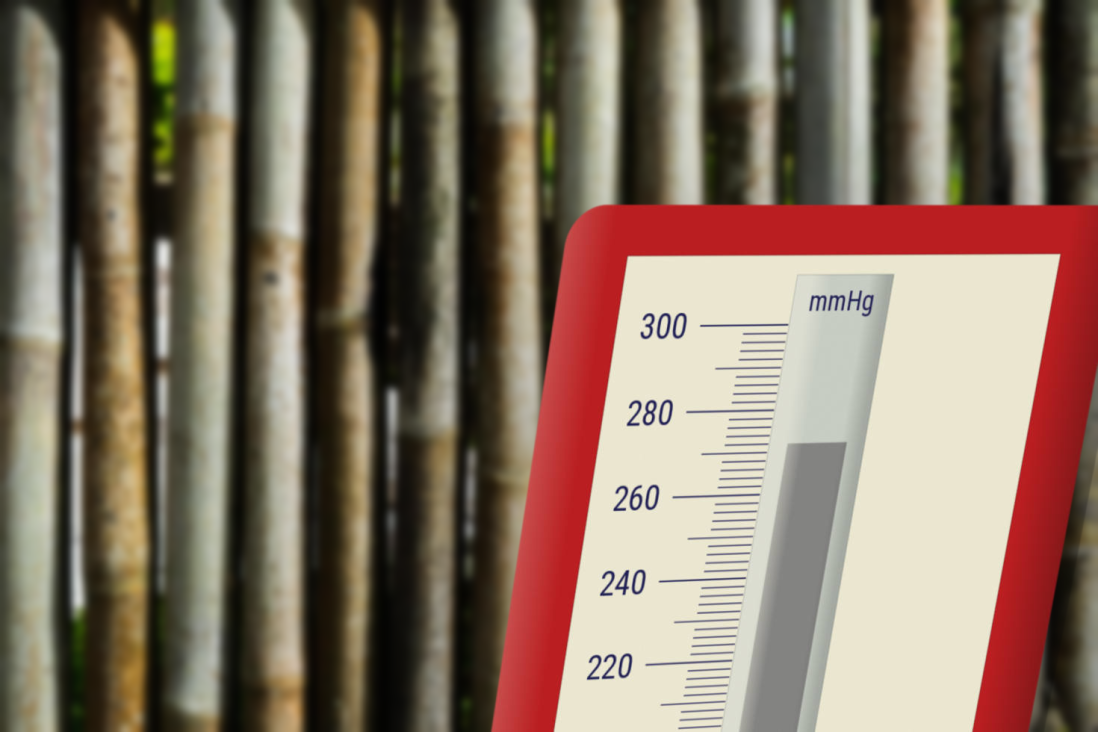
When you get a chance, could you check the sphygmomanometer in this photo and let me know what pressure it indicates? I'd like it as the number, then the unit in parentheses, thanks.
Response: 272 (mmHg)
